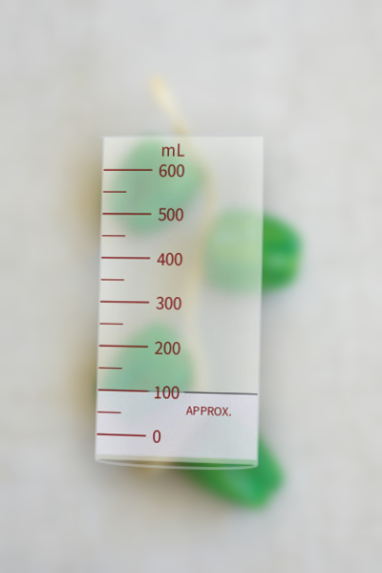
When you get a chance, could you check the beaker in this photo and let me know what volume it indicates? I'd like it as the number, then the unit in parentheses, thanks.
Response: 100 (mL)
